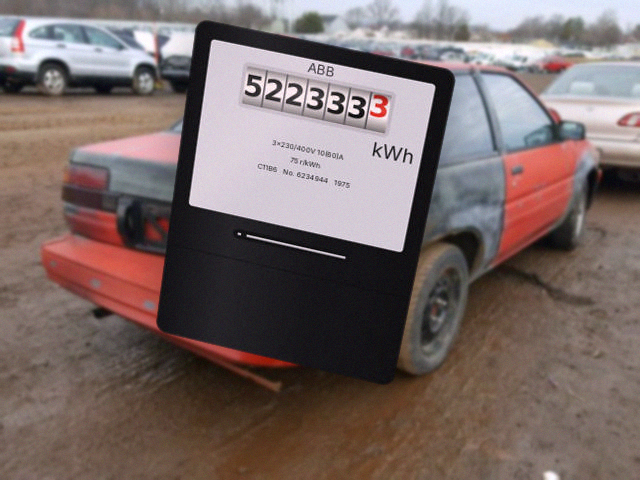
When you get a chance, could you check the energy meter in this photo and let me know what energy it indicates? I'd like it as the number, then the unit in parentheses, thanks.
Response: 522333.3 (kWh)
